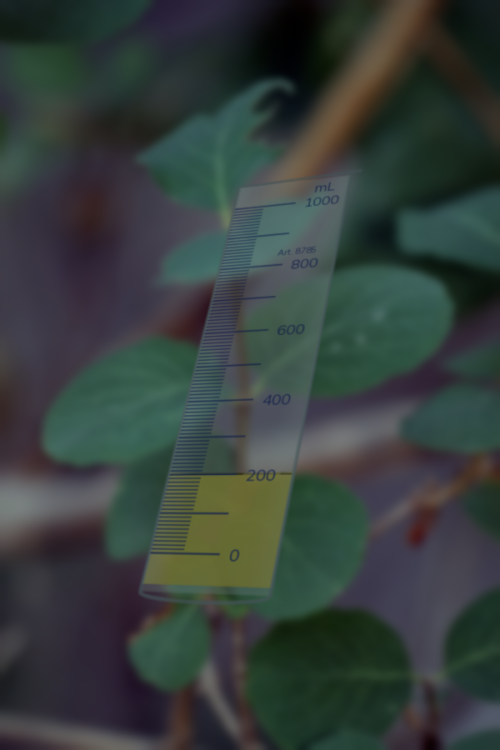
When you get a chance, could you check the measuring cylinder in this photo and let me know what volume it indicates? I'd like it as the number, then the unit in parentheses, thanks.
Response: 200 (mL)
